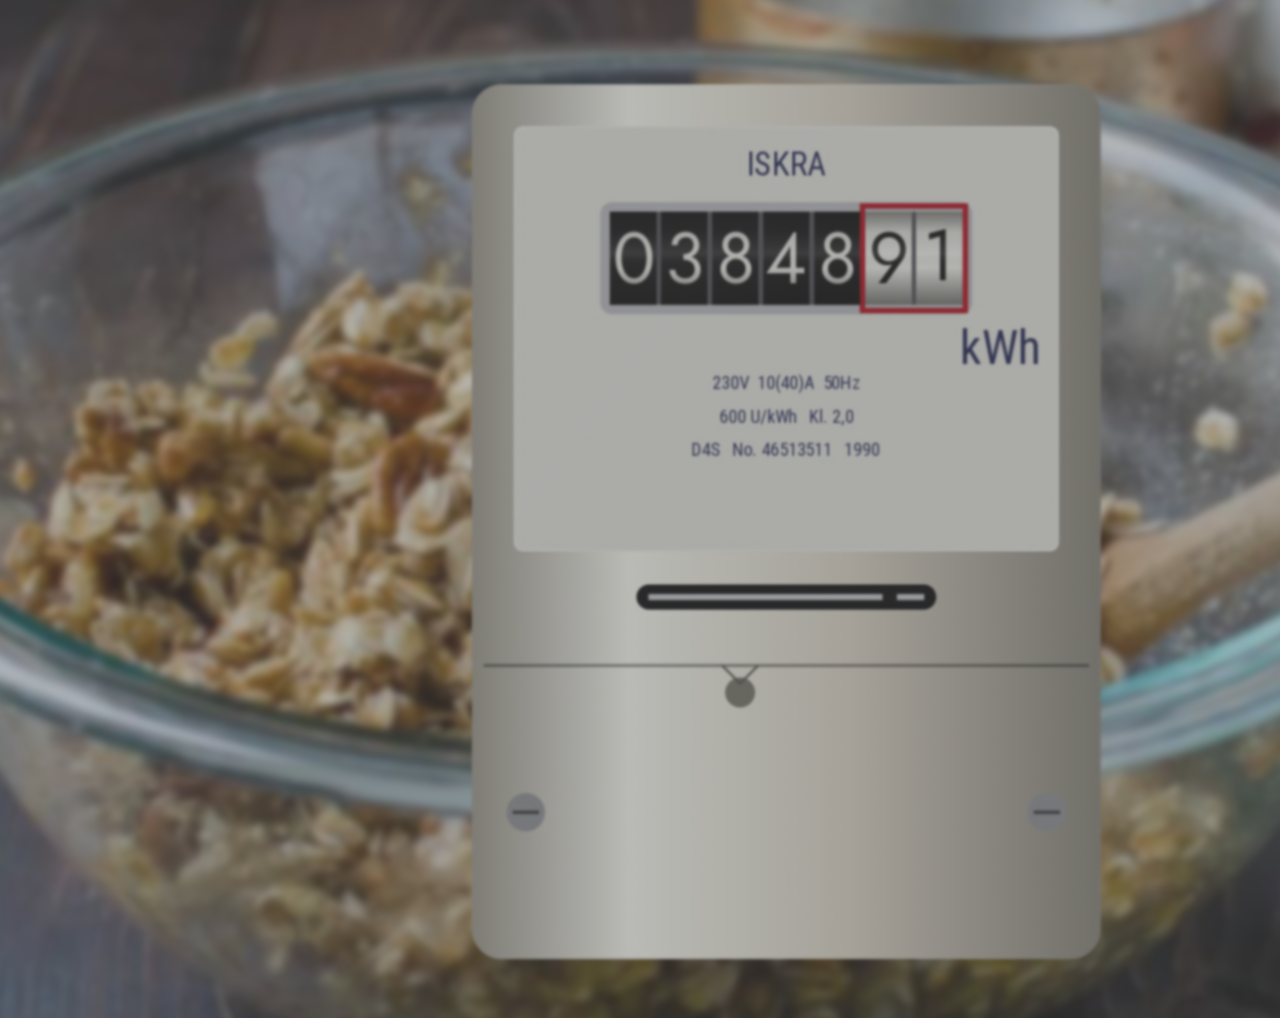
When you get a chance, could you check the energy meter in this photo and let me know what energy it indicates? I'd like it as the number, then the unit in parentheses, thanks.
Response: 3848.91 (kWh)
